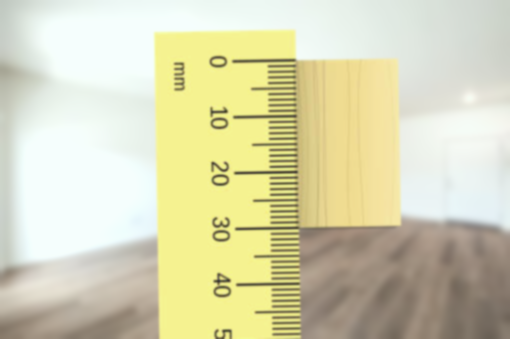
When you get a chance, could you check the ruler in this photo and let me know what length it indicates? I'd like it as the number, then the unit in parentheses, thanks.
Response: 30 (mm)
